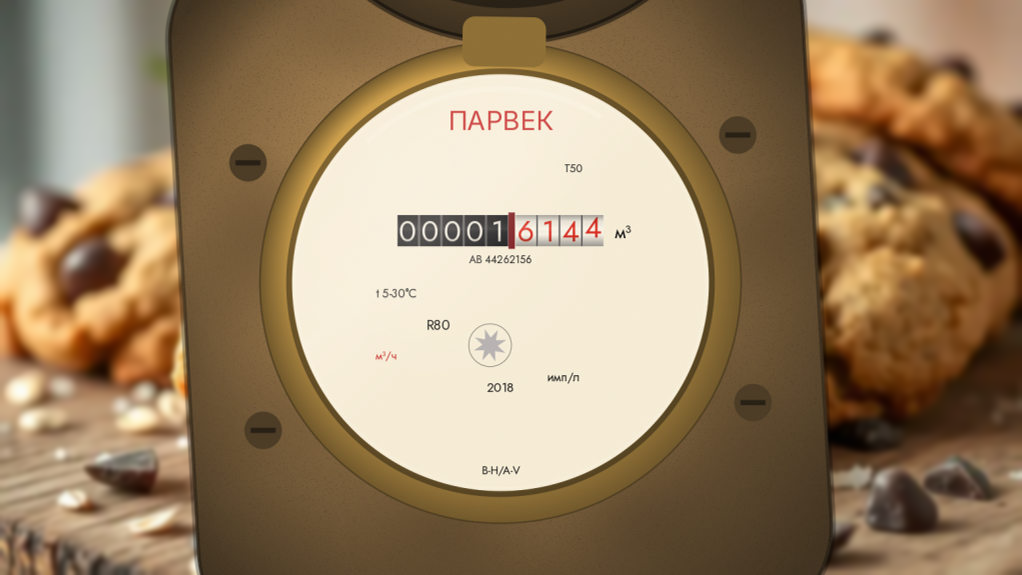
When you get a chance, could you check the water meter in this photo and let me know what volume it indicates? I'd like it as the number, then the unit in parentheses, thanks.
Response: 1.6144 (m³)
